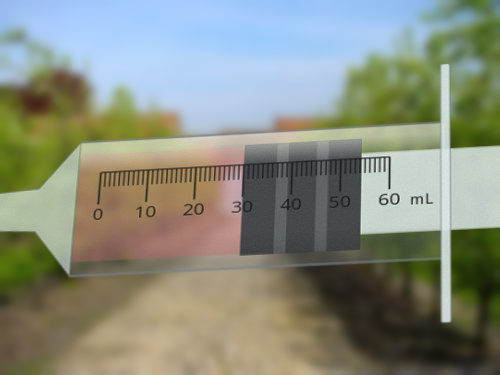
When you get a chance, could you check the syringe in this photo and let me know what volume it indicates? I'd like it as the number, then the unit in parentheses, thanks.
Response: 30 (mL)
